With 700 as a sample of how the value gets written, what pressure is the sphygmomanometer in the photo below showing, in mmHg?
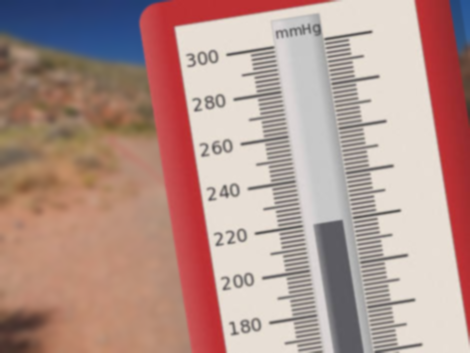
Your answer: 220
